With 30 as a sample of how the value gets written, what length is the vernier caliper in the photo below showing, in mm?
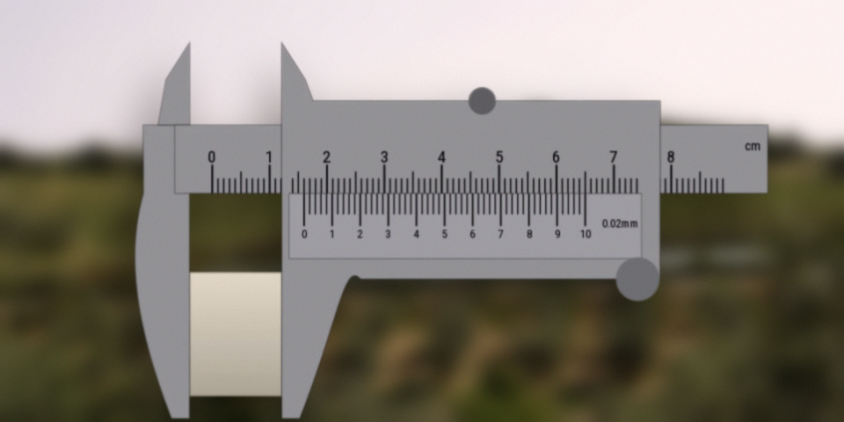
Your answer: 16.0
